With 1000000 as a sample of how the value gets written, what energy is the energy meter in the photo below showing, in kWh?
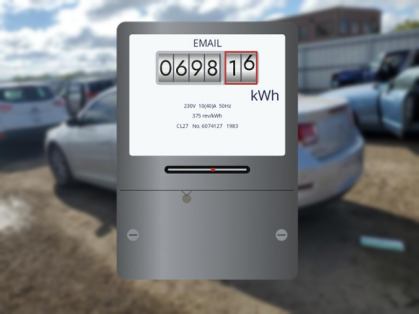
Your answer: 698.16
